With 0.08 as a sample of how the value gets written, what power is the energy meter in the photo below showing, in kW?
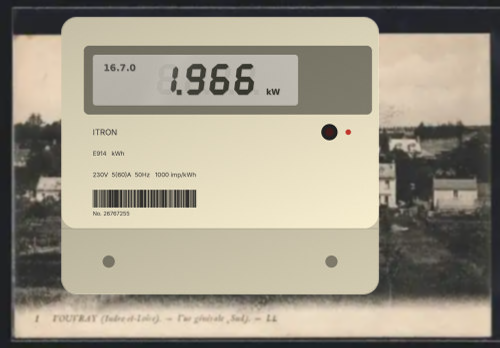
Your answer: 1.966
